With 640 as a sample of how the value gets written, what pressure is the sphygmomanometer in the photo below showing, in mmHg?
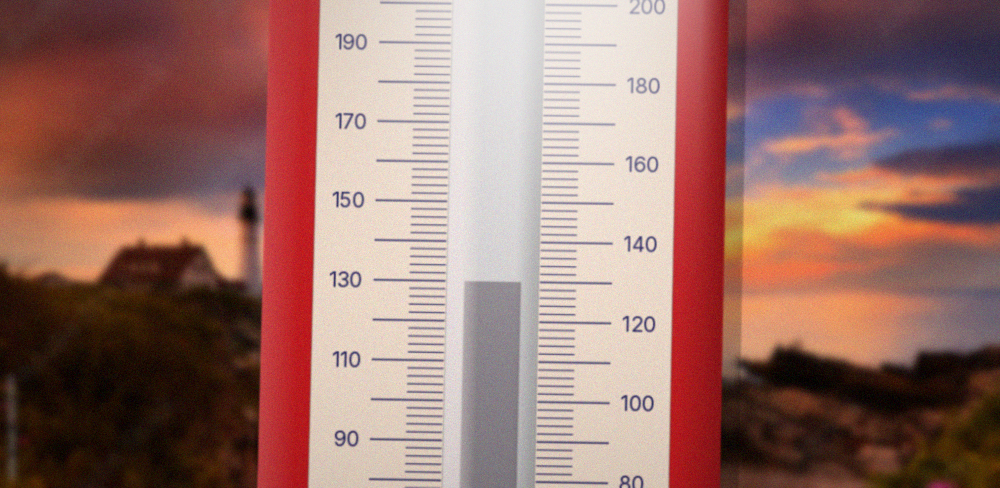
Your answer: 130
